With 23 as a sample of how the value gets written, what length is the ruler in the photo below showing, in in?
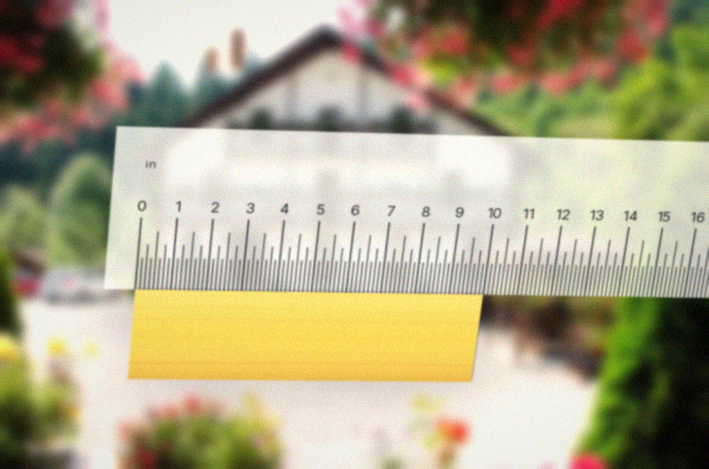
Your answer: 10
